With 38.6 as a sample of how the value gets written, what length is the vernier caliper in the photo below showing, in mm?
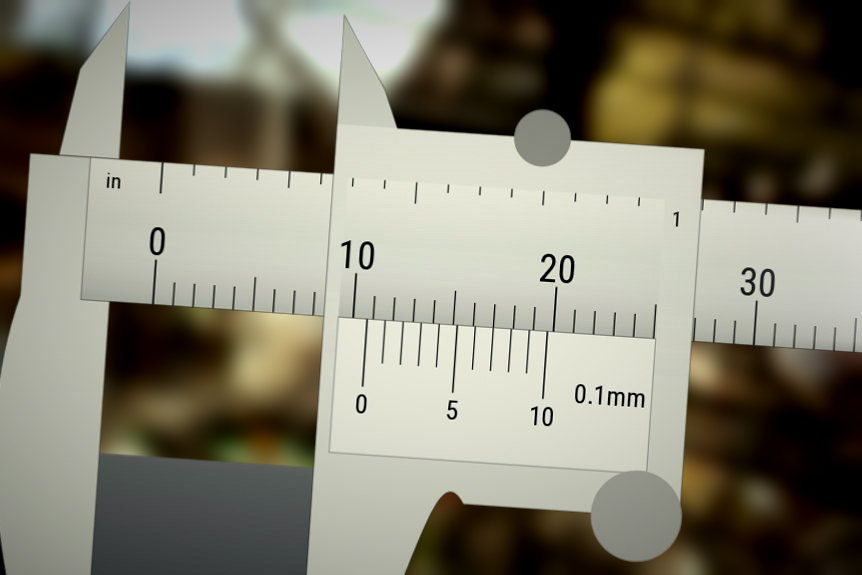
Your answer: 10.7
